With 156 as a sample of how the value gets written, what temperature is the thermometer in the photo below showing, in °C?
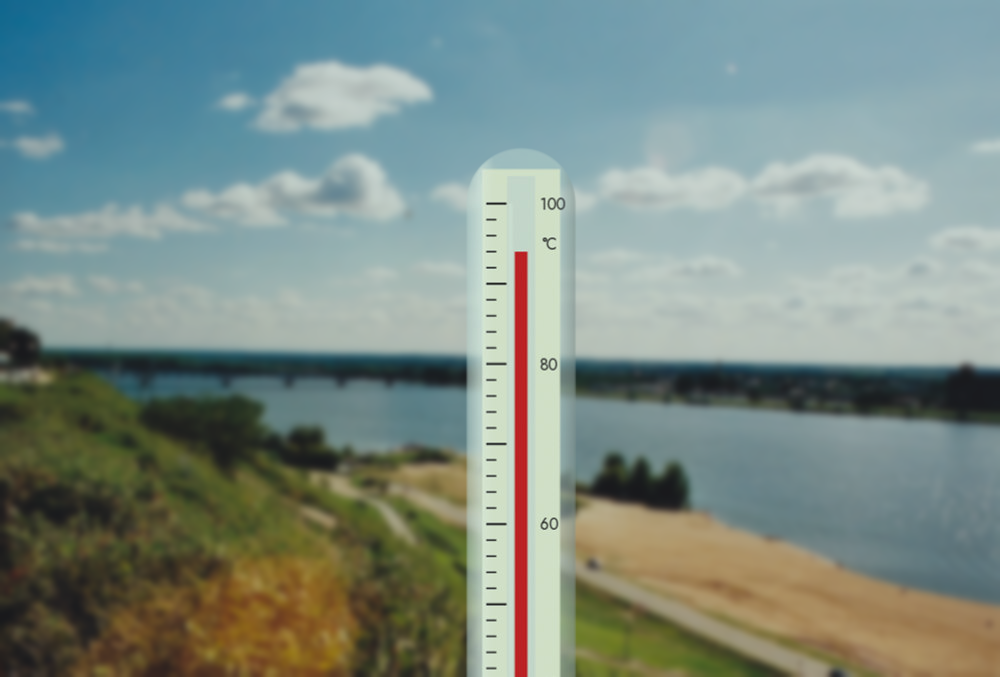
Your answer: 94
